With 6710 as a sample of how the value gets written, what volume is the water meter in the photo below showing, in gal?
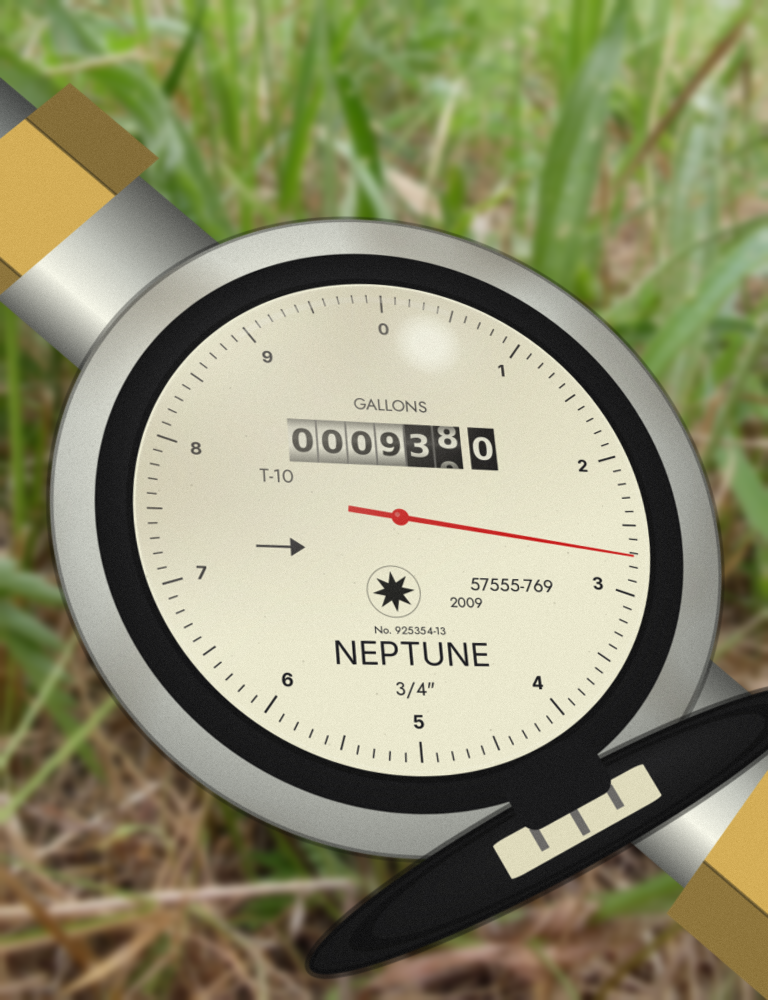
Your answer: 9382.7
